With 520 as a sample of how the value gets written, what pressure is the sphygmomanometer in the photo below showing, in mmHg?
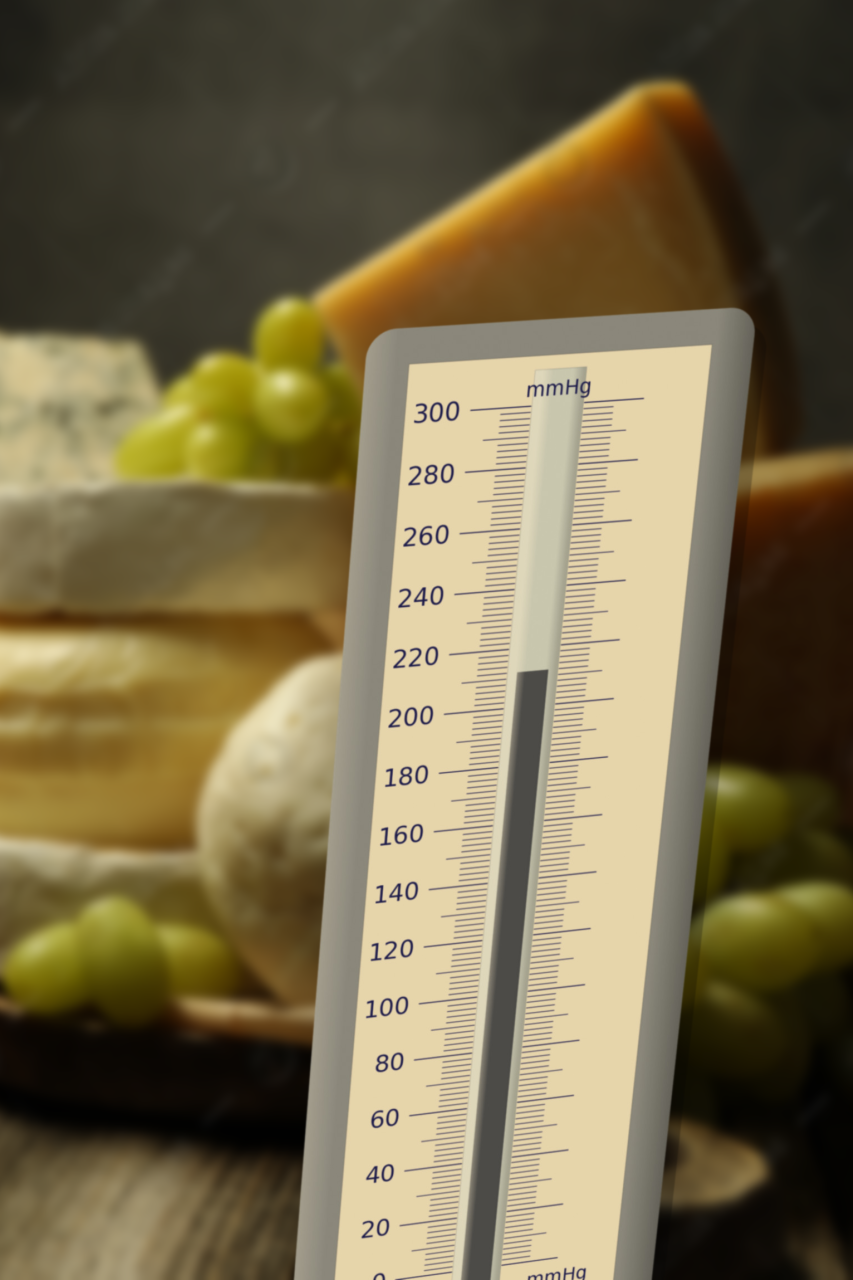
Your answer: 212
